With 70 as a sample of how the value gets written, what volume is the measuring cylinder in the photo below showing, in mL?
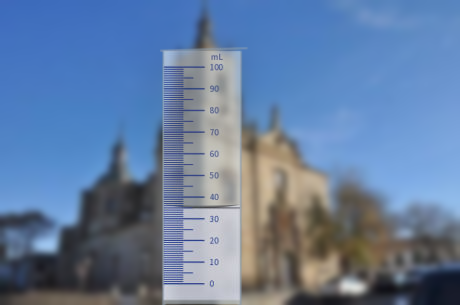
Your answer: 35
